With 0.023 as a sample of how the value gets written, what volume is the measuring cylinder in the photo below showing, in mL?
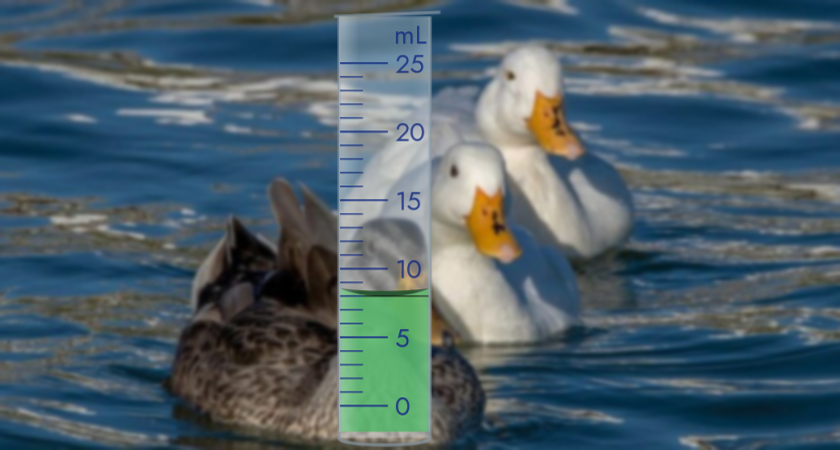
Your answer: 8
